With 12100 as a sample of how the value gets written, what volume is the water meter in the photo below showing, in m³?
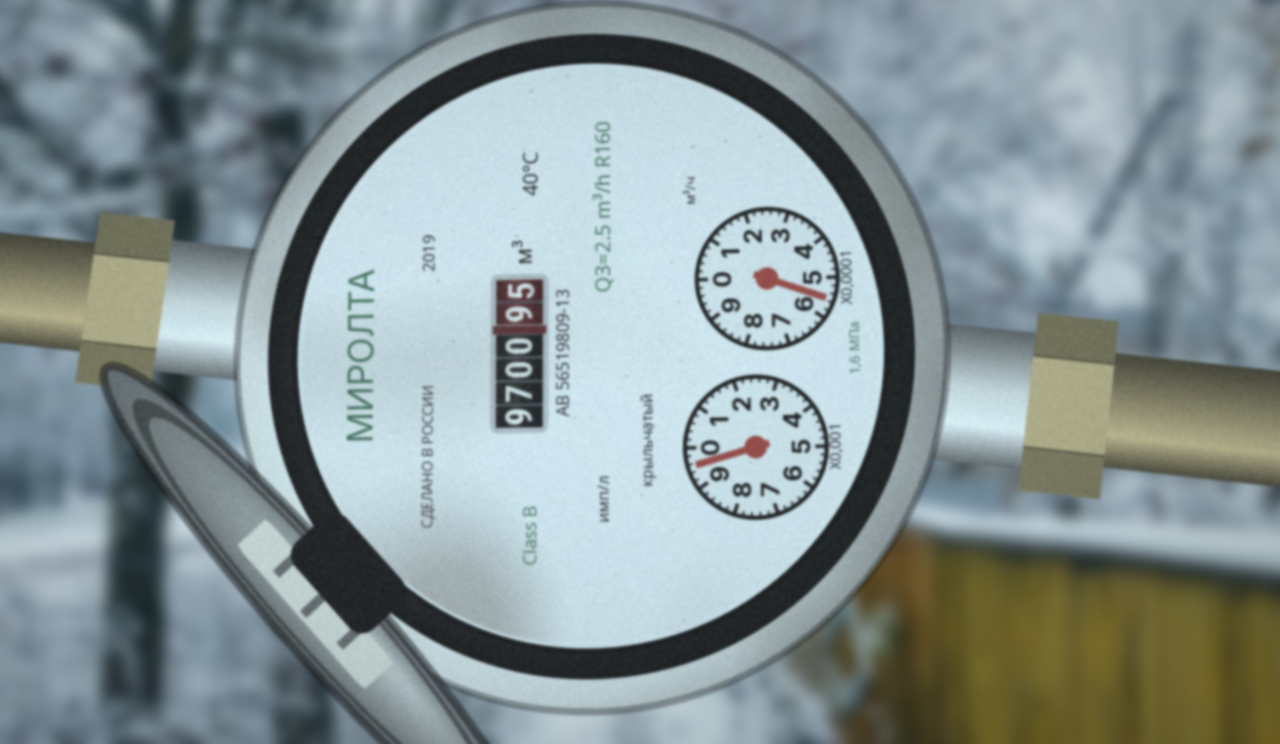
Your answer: 9700.9495
